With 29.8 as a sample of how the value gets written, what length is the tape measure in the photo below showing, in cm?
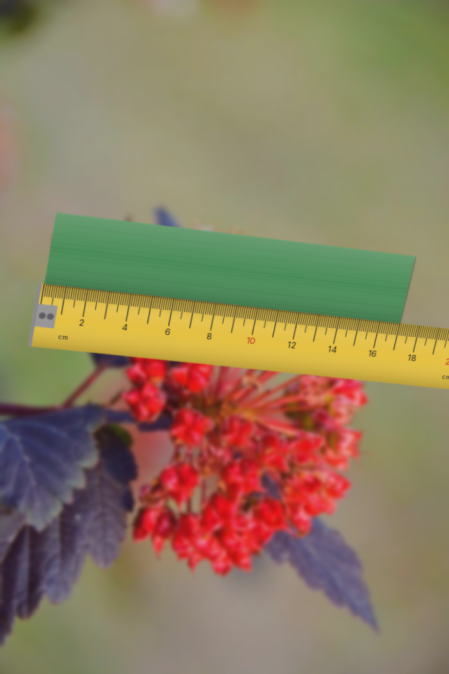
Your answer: 17
